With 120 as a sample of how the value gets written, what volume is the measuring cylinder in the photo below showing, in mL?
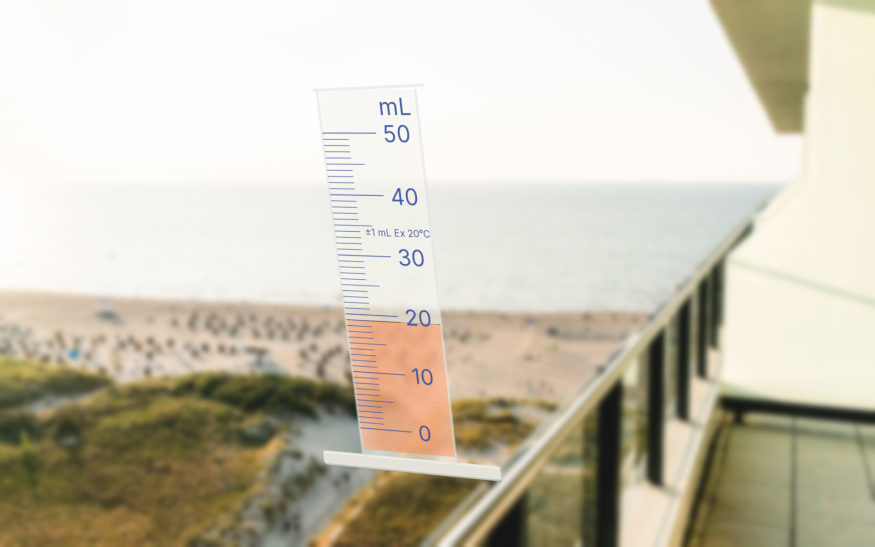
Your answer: 19
